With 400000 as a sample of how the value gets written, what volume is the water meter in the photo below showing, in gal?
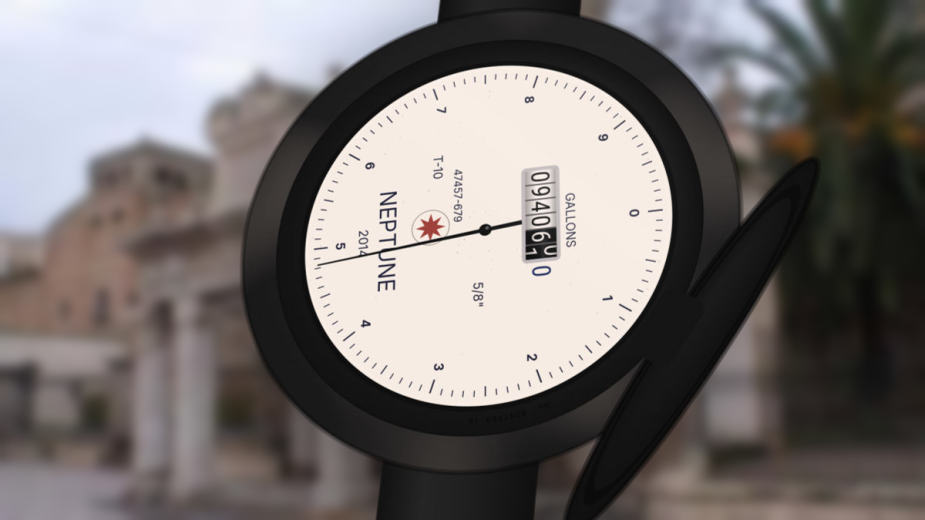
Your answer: 940604.8
